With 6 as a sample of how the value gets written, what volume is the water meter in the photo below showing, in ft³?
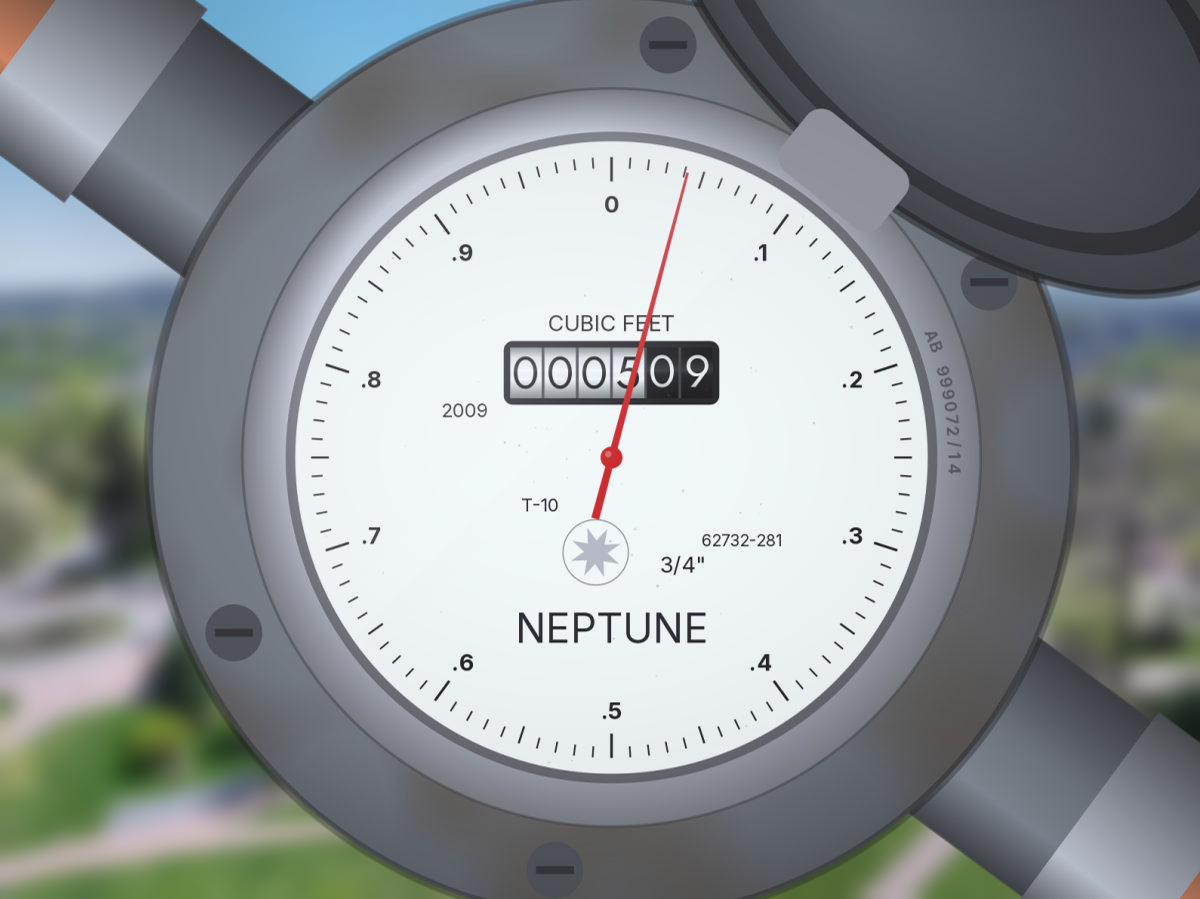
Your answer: 509.04
